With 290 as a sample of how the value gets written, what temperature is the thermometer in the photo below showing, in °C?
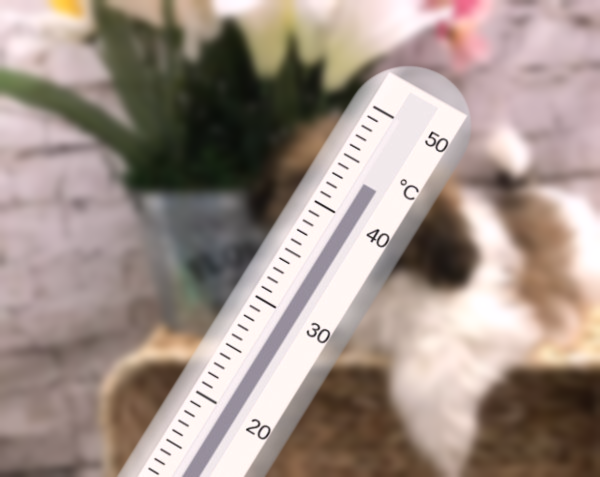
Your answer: 43.5
